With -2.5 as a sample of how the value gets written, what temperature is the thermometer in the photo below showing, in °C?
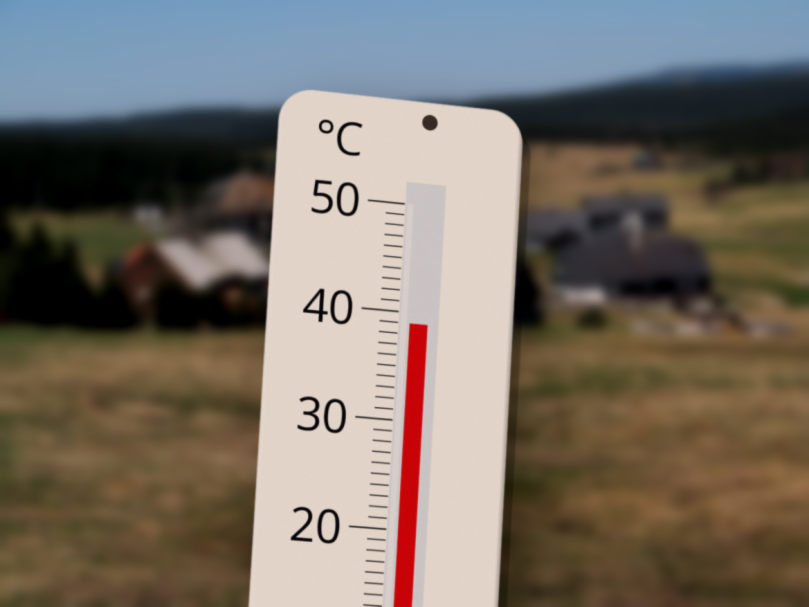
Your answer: 39
